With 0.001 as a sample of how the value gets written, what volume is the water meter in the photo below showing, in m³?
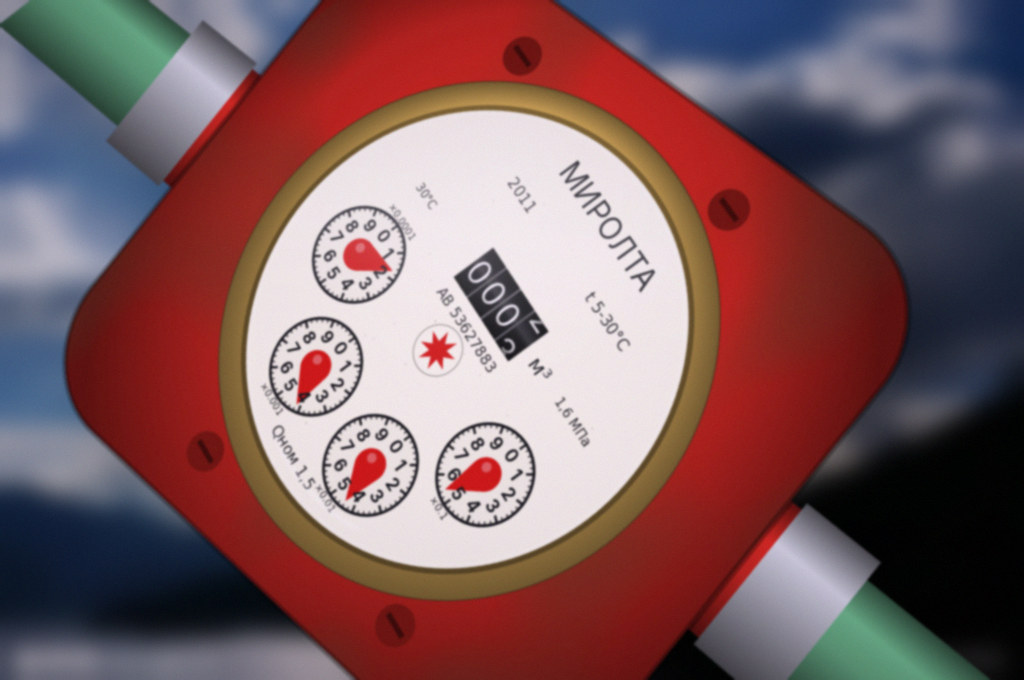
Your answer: 2.5441
